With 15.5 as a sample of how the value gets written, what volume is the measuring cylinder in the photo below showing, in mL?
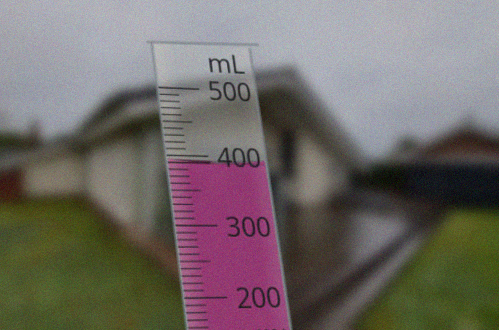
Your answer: 390
